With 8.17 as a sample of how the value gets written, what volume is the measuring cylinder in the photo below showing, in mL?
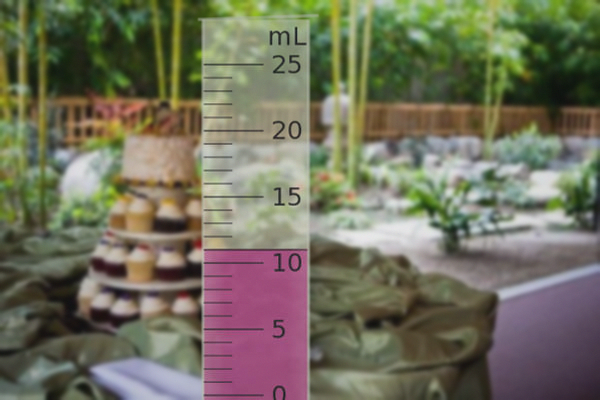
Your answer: 11
